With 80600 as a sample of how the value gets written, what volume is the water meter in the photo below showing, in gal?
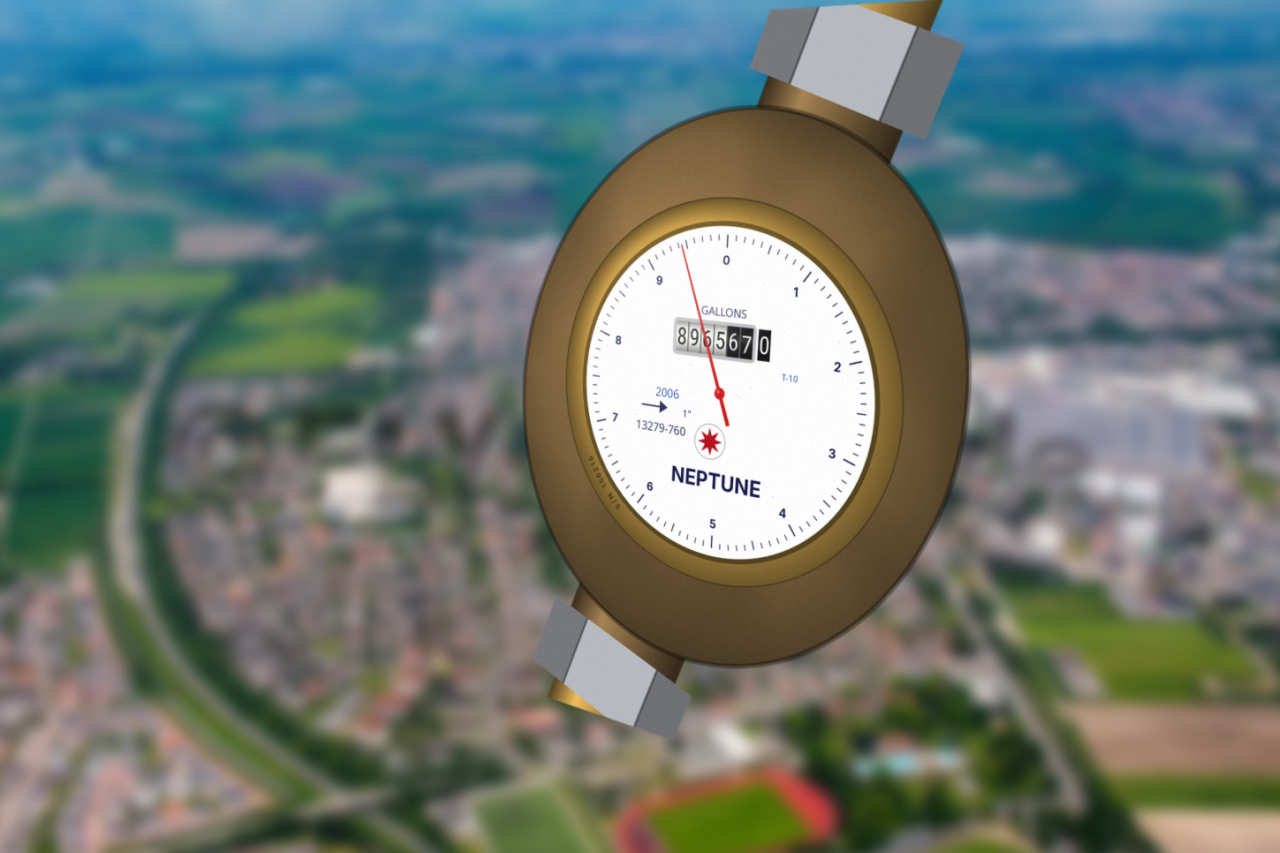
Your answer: 8965669.4
